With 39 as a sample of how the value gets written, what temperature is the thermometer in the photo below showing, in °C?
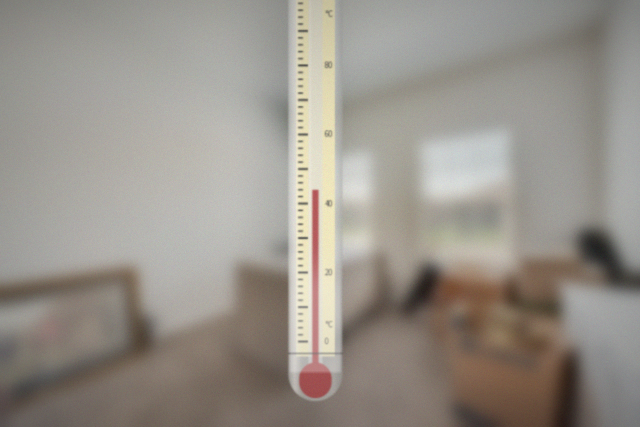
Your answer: 44
